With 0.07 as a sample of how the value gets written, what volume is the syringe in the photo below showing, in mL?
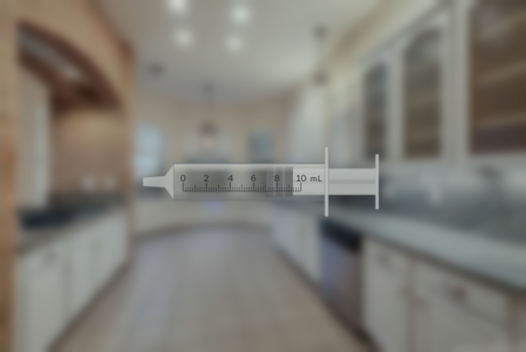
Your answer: 7
